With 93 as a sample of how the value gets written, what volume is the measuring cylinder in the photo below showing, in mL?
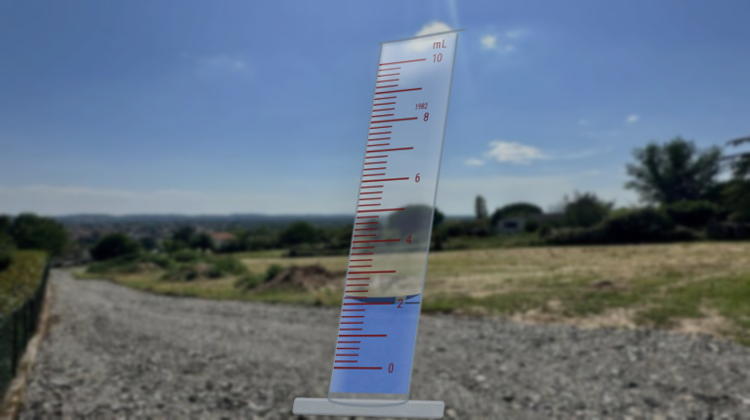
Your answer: 2
